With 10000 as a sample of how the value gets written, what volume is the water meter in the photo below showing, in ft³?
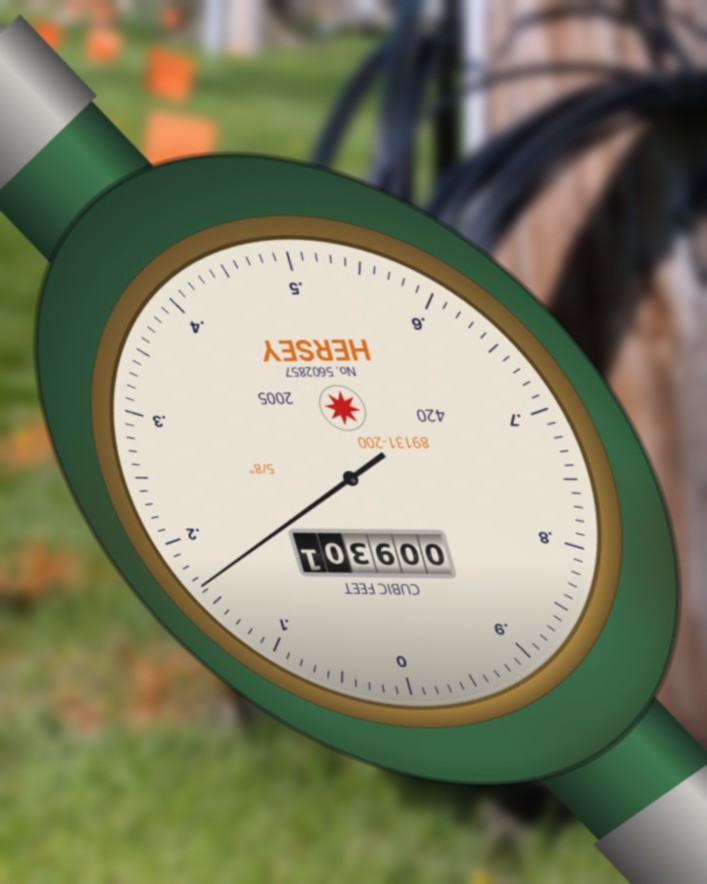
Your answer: 9301.16
